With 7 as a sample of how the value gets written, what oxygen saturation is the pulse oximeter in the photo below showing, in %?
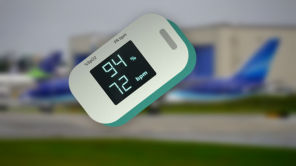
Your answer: 94
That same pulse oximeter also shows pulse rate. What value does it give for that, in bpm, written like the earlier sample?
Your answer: 72
